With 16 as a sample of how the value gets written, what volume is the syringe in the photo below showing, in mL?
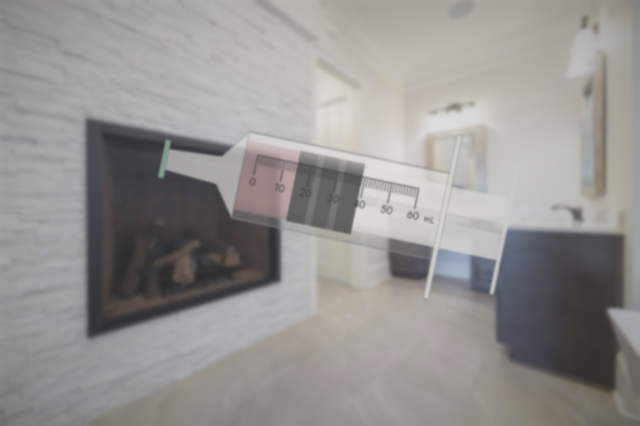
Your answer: 15
